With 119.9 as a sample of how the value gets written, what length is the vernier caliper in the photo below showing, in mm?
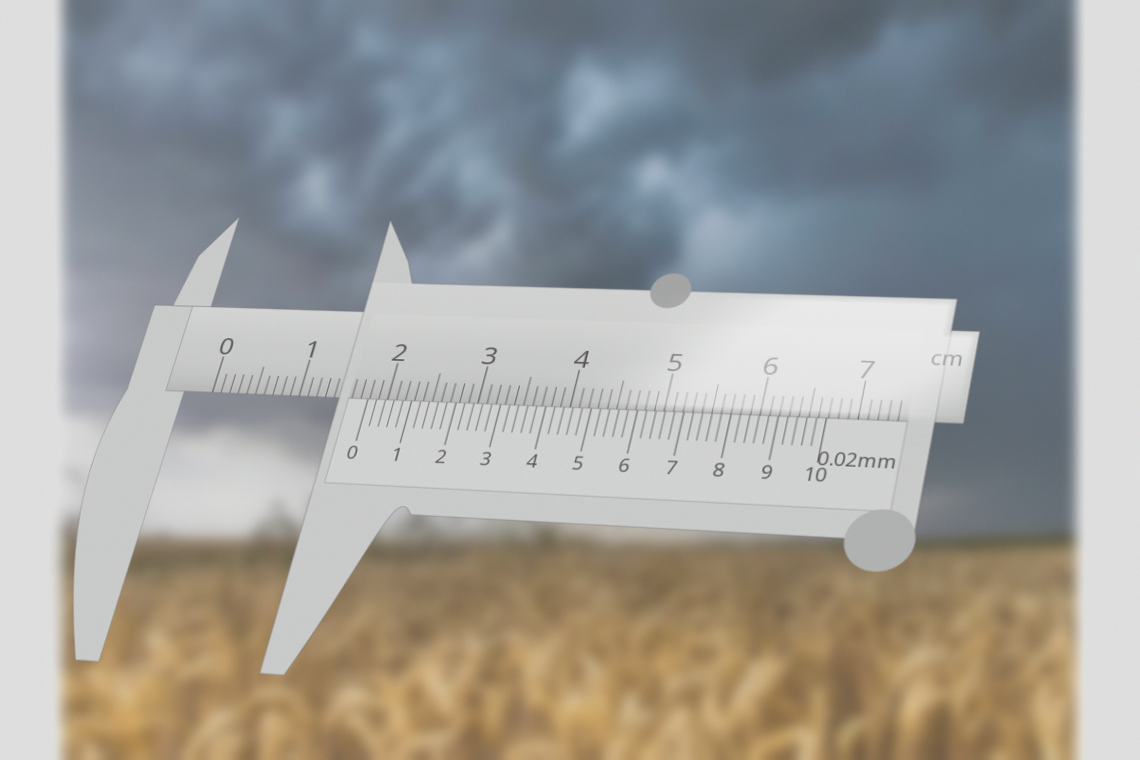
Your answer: 17.8
